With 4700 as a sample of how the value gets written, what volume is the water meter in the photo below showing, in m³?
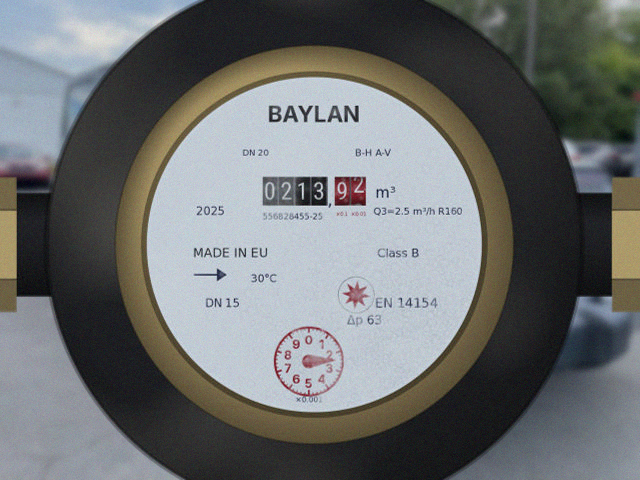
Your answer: 213.922
